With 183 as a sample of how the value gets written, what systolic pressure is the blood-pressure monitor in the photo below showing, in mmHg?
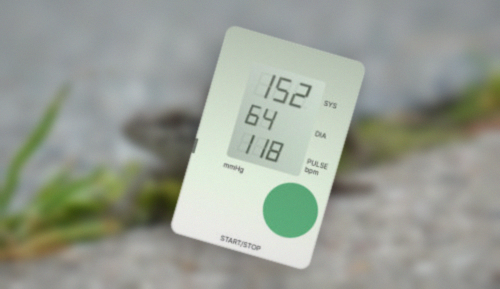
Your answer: 152
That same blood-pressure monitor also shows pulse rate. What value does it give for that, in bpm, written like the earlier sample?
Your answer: 118
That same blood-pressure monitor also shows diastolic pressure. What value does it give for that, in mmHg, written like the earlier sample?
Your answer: 64
